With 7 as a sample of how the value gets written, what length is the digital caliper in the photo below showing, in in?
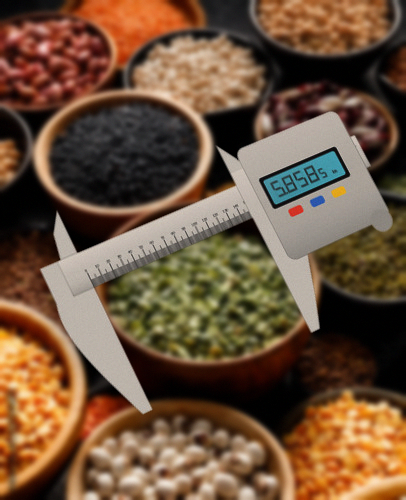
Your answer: 5.8585
